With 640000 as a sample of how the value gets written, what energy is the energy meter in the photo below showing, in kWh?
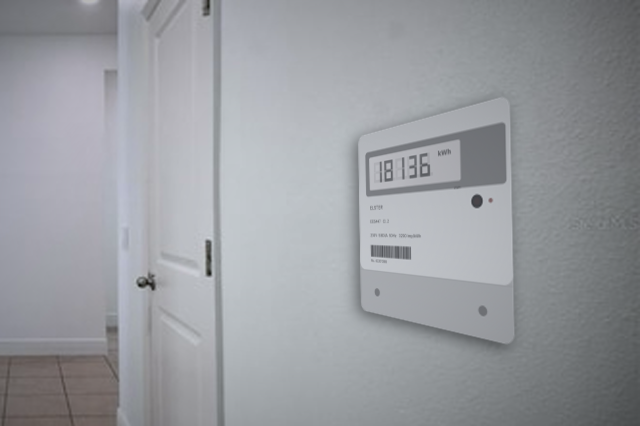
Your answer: 18136
